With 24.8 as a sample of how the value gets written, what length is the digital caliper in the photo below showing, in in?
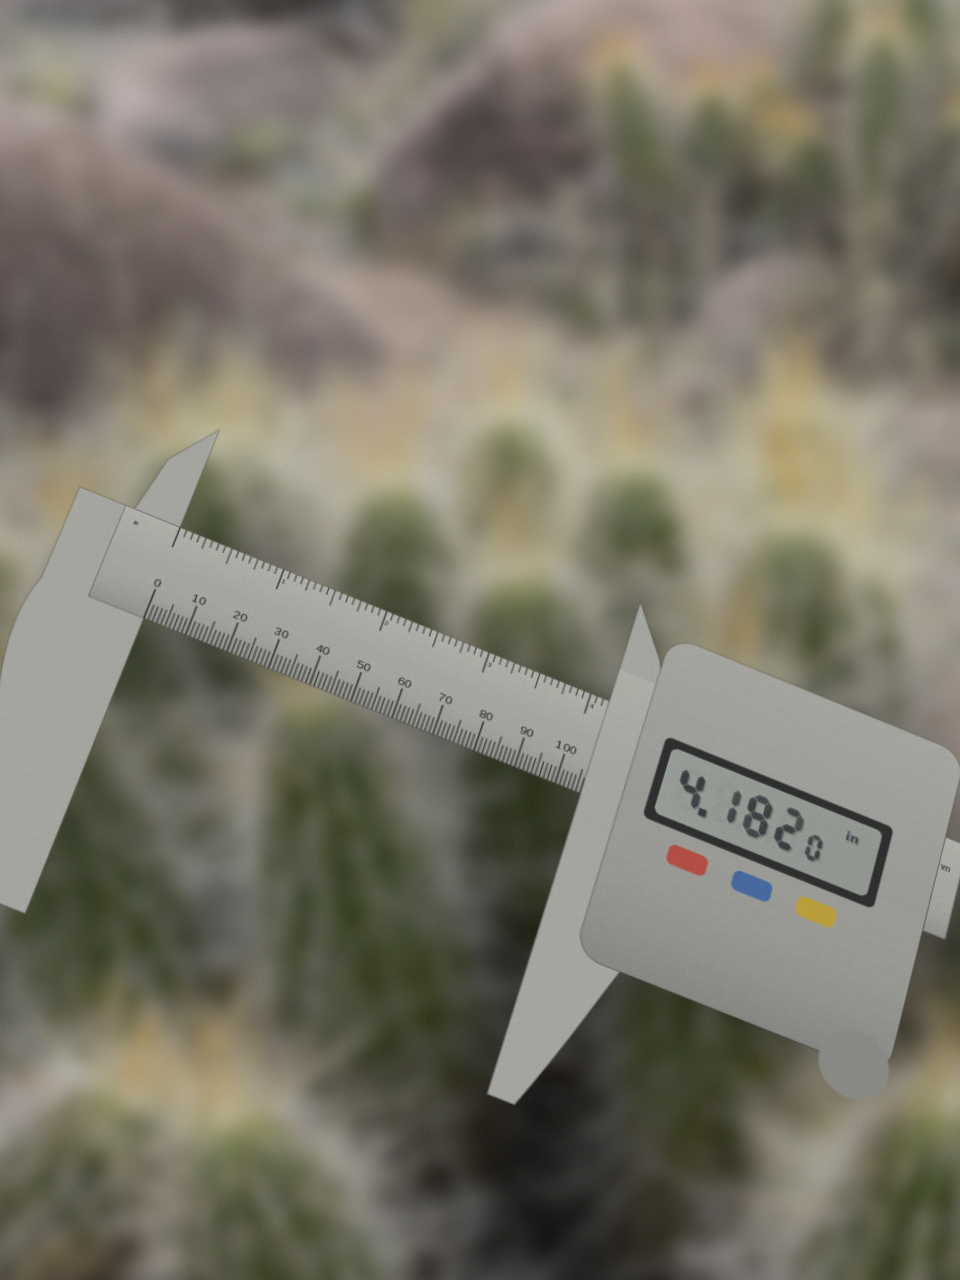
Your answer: 4.1820
